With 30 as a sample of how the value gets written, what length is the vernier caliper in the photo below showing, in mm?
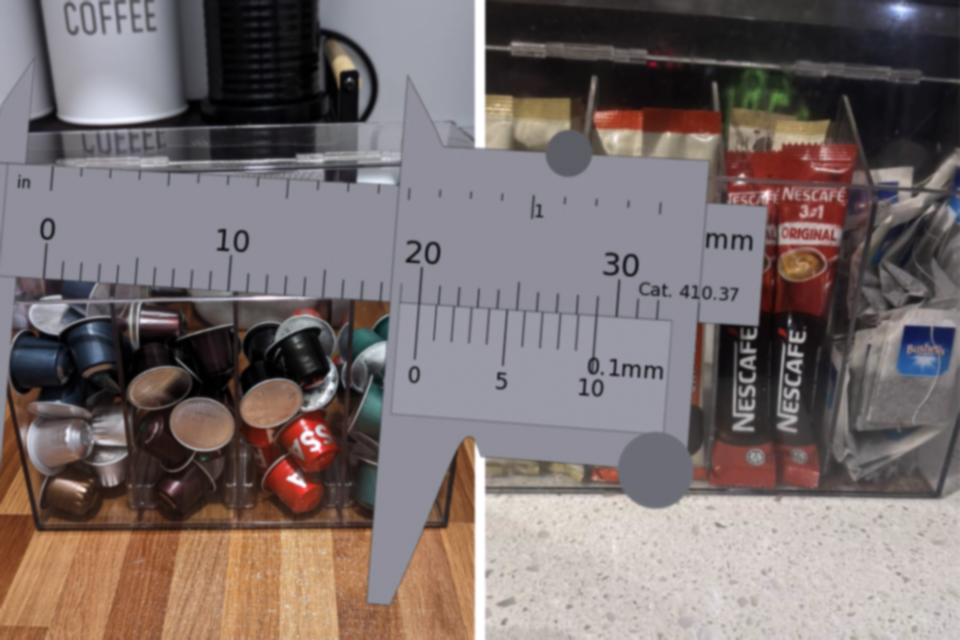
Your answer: 20.0
